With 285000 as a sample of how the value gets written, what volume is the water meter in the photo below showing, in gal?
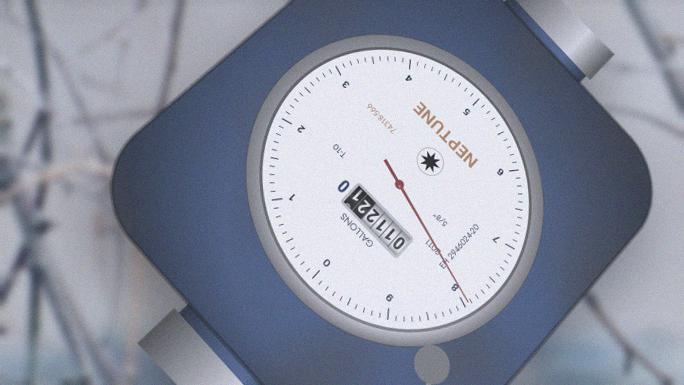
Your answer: 112207.9
